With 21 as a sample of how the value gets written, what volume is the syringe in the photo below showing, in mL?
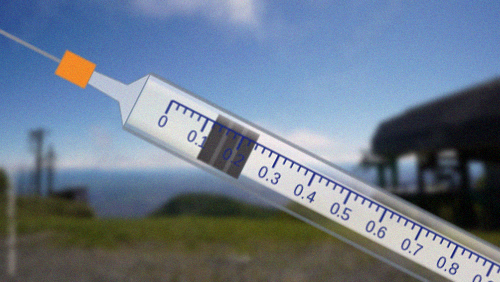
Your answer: 0.12
